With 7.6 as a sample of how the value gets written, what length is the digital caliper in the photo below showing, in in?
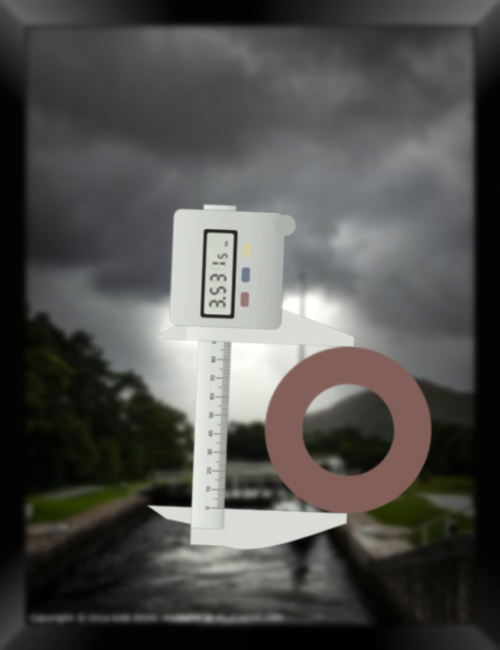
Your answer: 3.5315
